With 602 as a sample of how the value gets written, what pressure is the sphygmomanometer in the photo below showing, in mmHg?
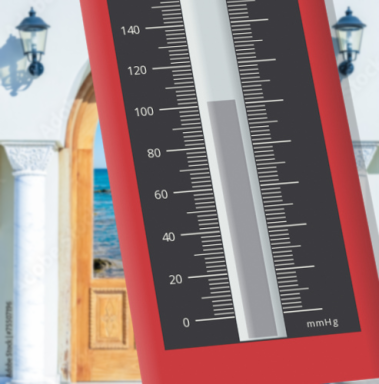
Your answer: 102
